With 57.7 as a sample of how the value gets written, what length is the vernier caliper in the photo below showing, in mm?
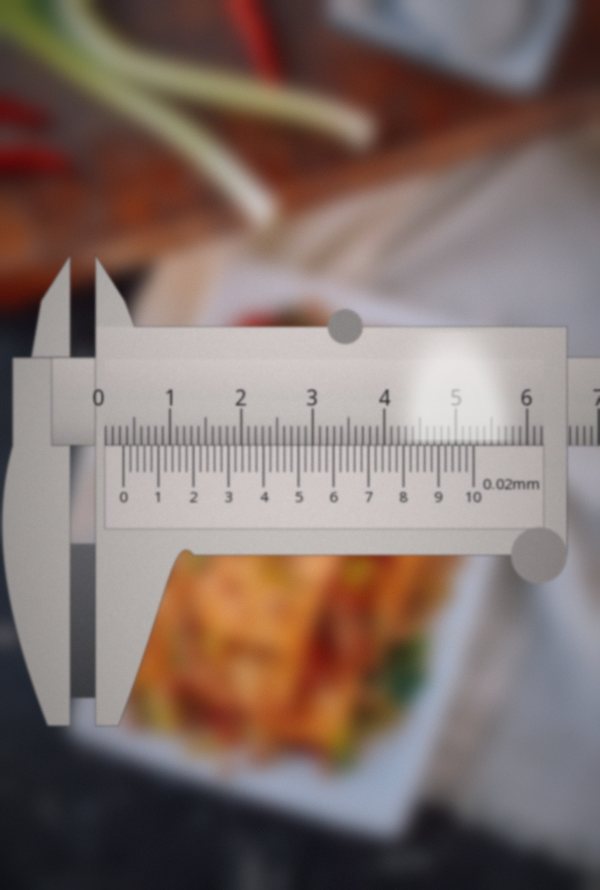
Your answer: 3.5
